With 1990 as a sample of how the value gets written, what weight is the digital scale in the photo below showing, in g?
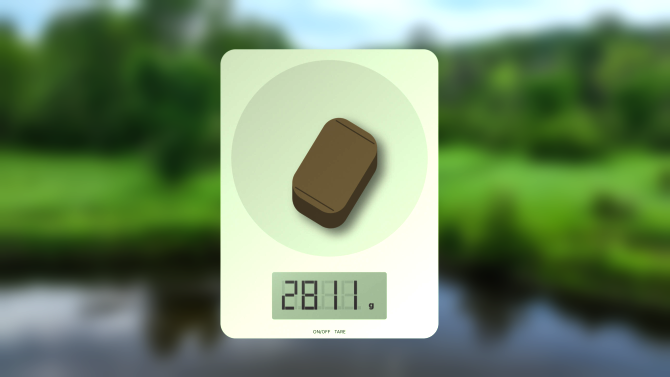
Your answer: 2811
